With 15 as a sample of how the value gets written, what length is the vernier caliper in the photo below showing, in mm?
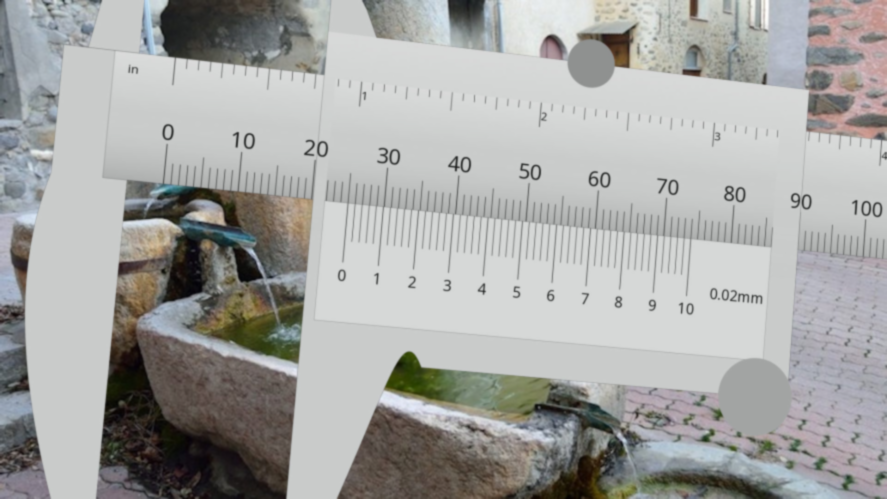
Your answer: 25.0
